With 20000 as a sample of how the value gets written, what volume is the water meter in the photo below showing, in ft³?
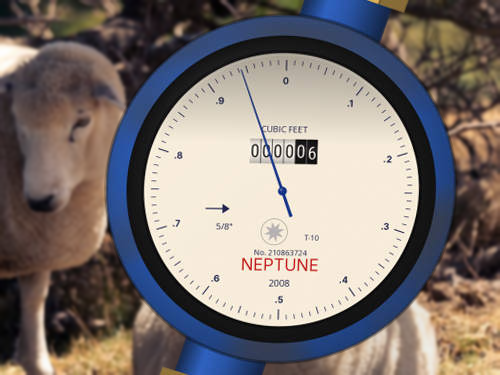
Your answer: 5.94
